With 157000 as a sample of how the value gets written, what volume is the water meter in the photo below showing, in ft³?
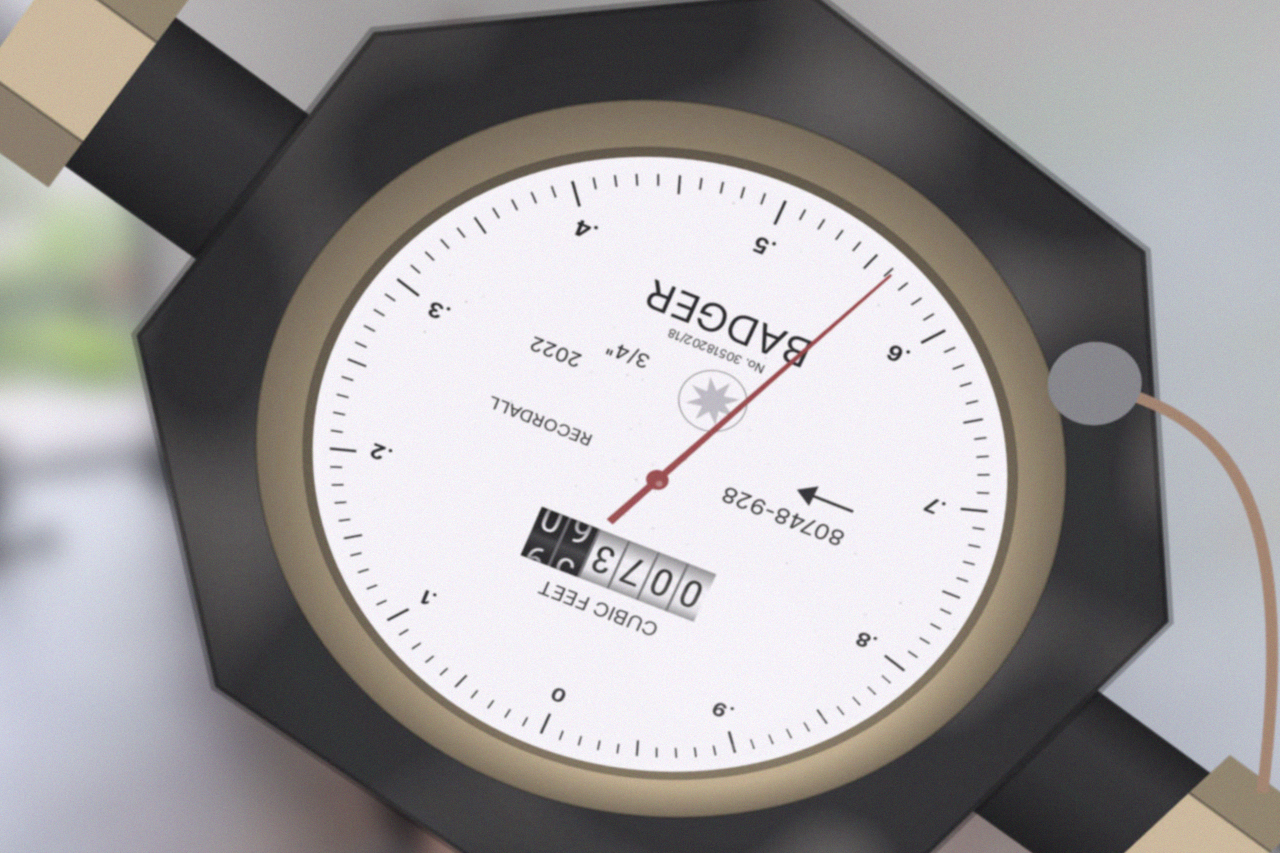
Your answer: 7359.56
